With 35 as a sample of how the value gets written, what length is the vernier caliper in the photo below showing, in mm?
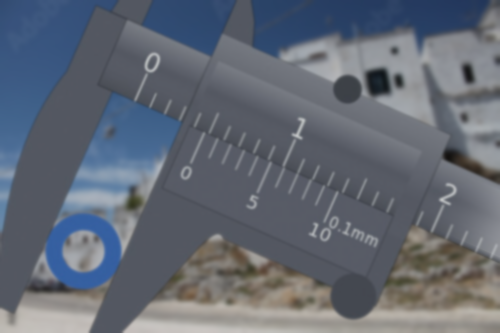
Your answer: 4.7
